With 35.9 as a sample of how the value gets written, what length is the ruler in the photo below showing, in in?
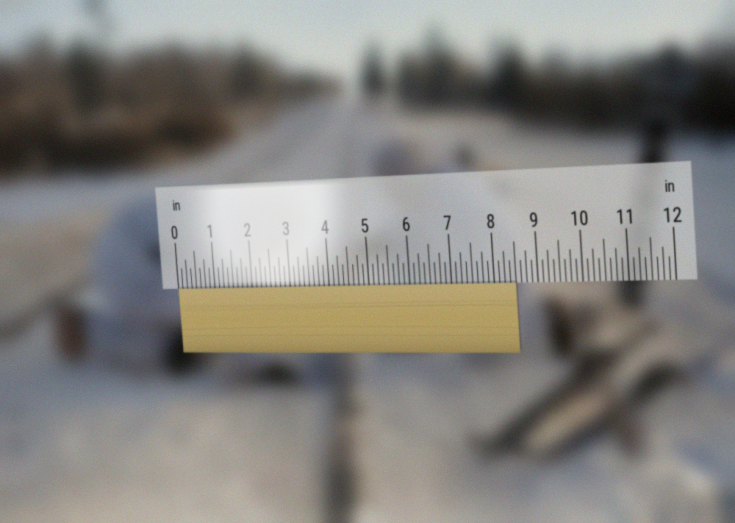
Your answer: 8.5
